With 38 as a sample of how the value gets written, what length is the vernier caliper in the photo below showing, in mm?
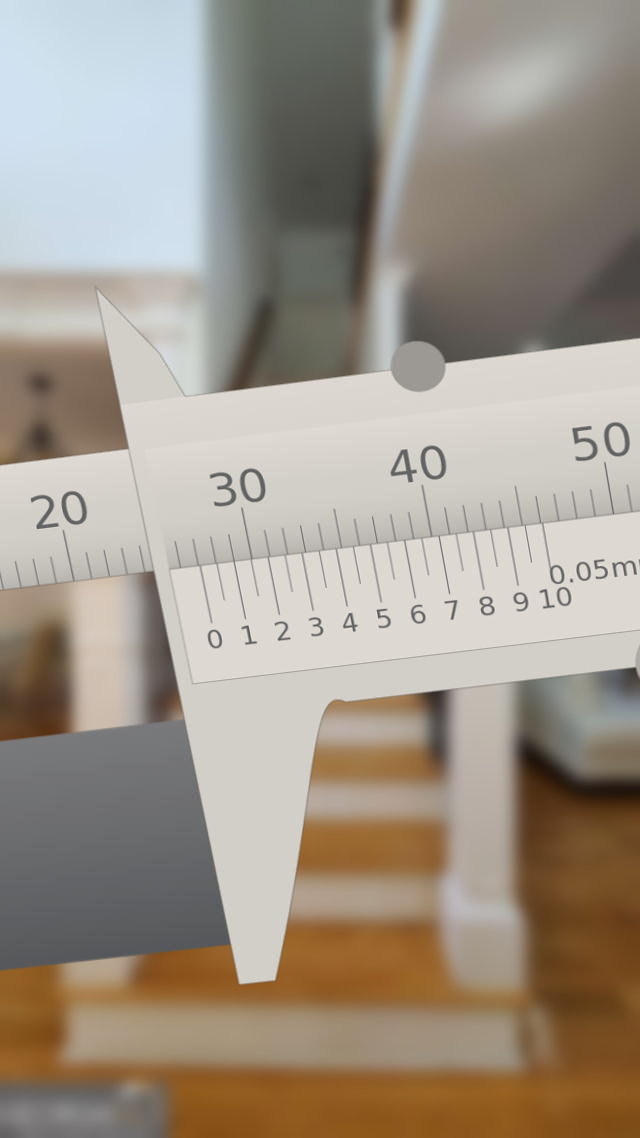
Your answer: 27.1
